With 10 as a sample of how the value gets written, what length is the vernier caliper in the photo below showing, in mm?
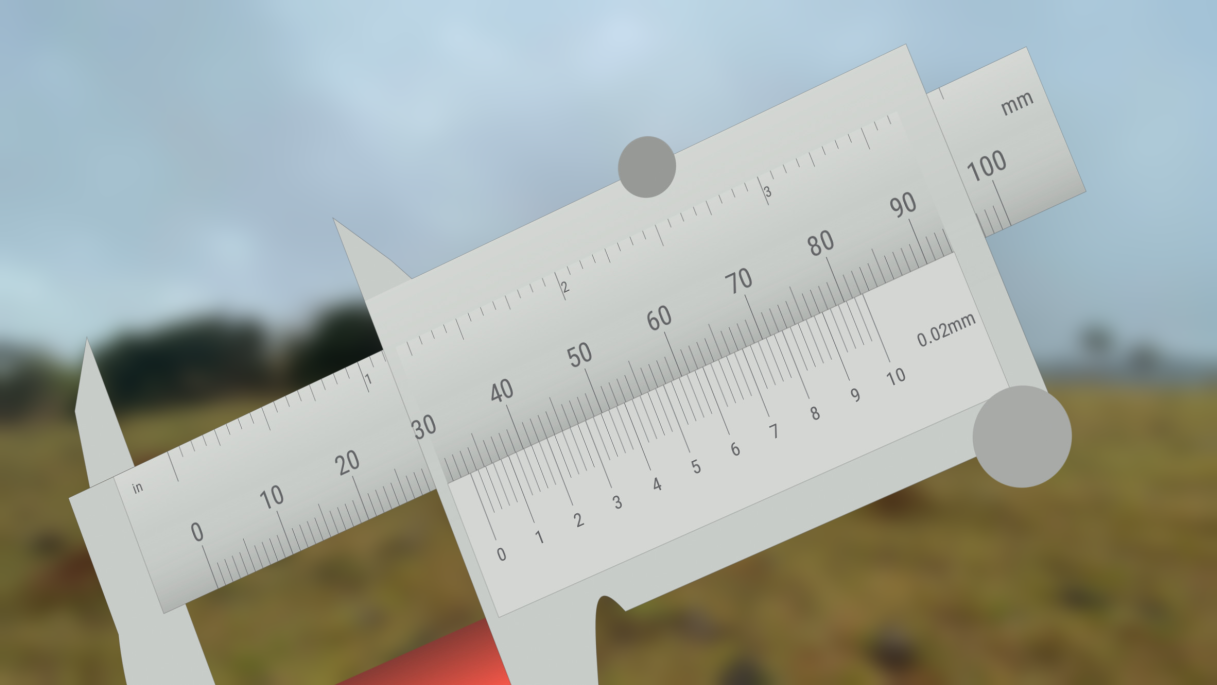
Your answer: 33.2
